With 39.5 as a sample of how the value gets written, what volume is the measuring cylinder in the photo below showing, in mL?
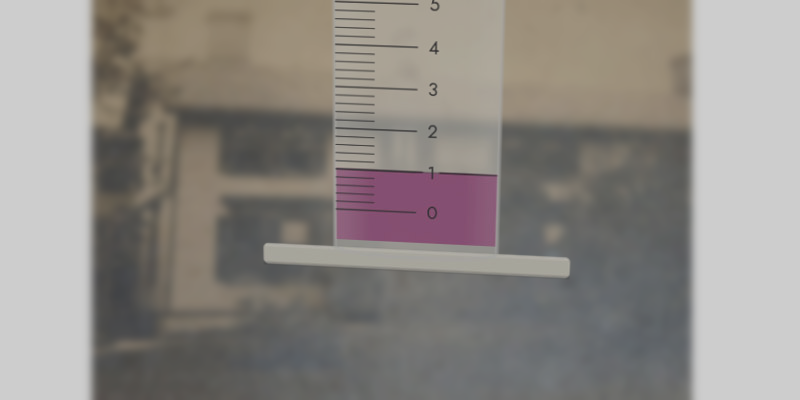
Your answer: 1
